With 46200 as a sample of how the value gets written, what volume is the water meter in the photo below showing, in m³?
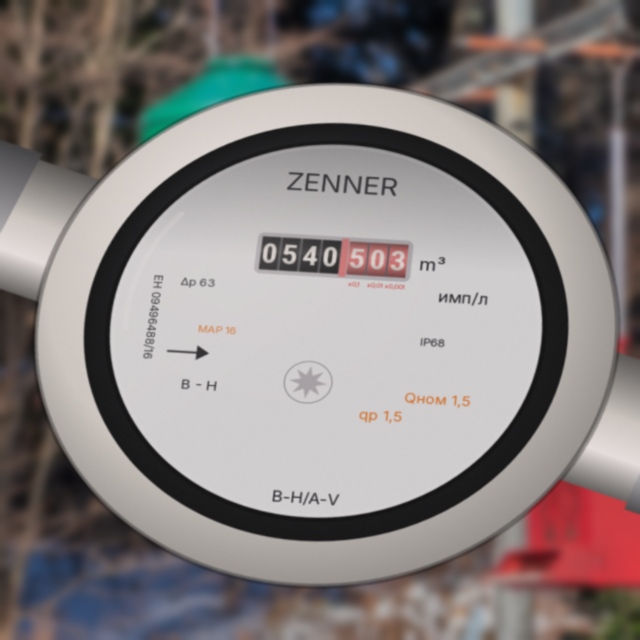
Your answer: 540.503
